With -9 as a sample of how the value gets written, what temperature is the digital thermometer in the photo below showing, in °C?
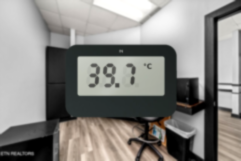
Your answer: 39.7
